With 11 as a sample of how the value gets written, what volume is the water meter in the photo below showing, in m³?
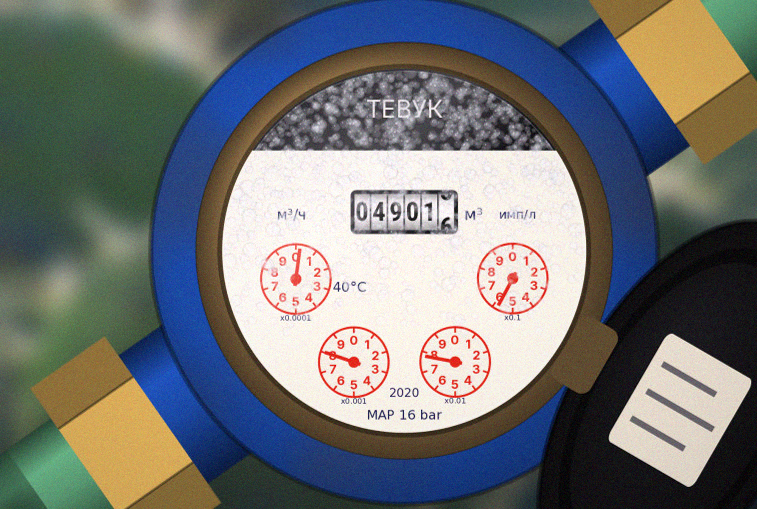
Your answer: 49015.5780
